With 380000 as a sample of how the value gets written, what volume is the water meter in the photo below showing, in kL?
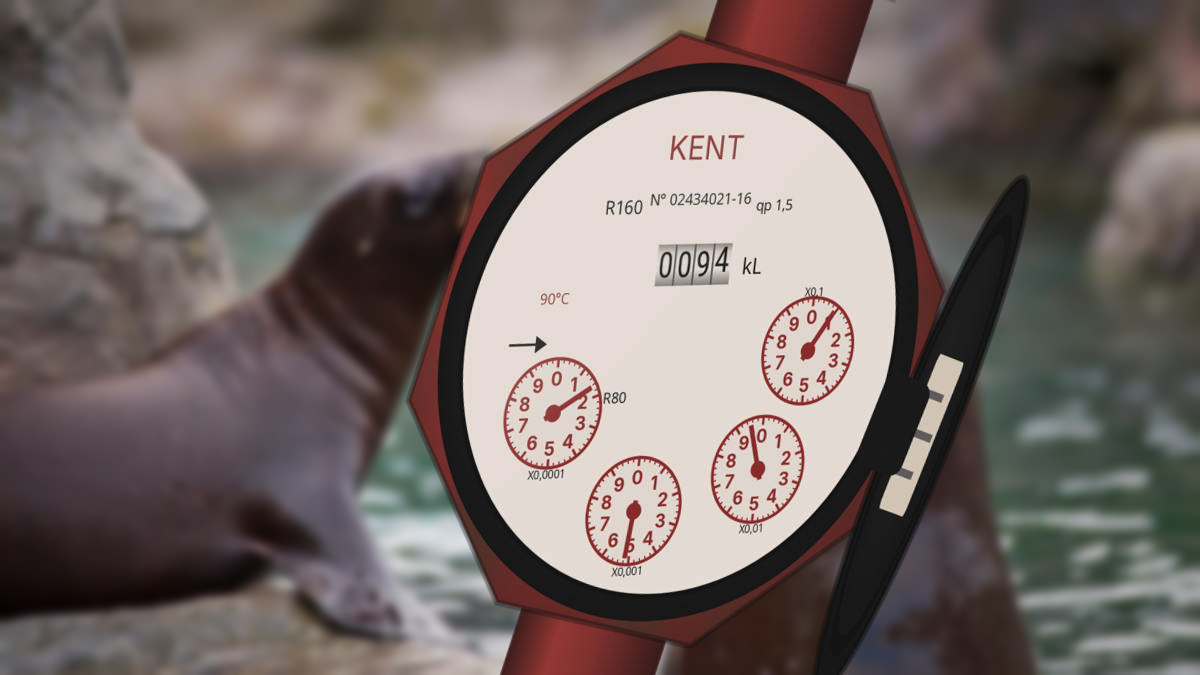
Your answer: 94.0951
